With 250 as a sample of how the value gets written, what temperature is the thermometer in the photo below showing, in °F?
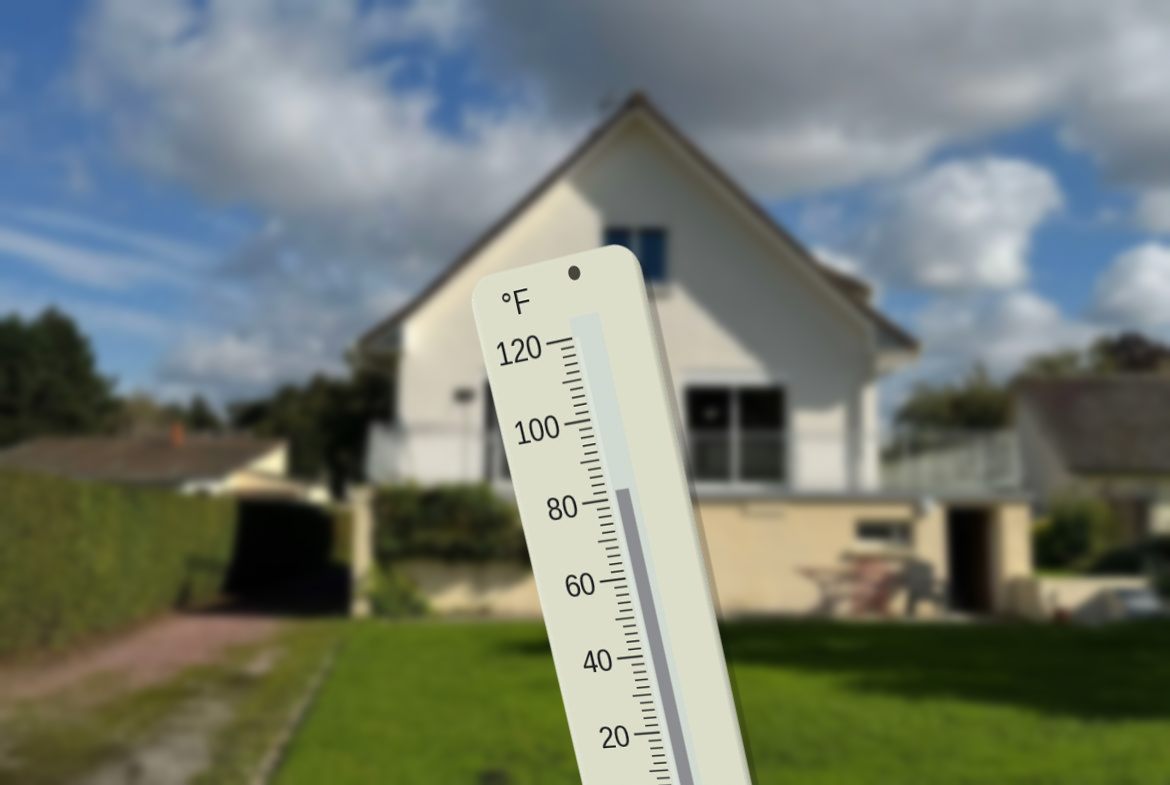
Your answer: 82
